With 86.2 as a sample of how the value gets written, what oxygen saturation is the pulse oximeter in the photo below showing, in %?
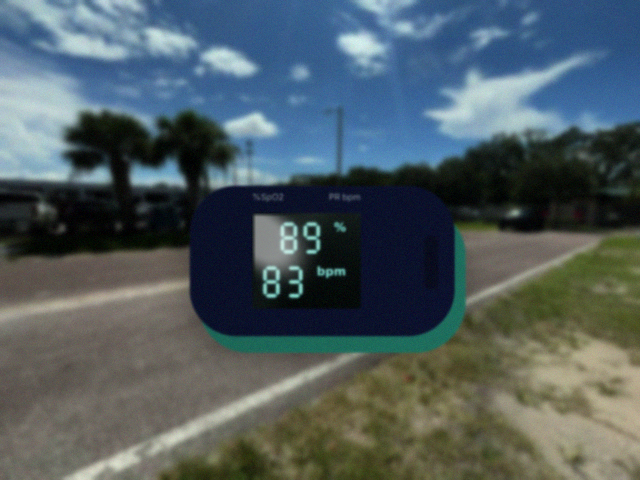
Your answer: 89
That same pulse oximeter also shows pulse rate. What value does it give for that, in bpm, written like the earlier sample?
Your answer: 83
